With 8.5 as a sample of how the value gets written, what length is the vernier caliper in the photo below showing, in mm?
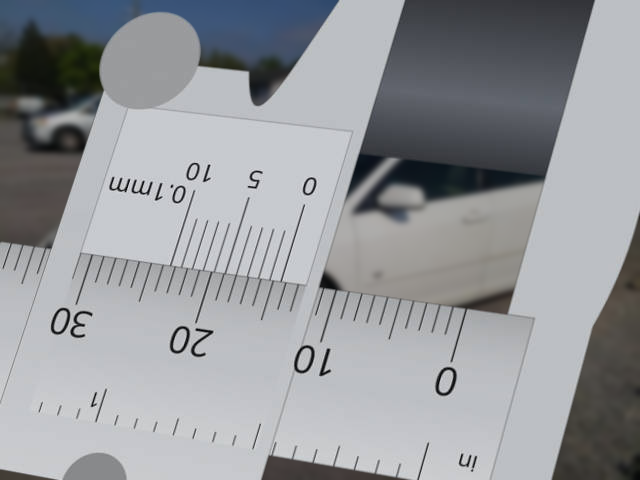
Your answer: 14.4
